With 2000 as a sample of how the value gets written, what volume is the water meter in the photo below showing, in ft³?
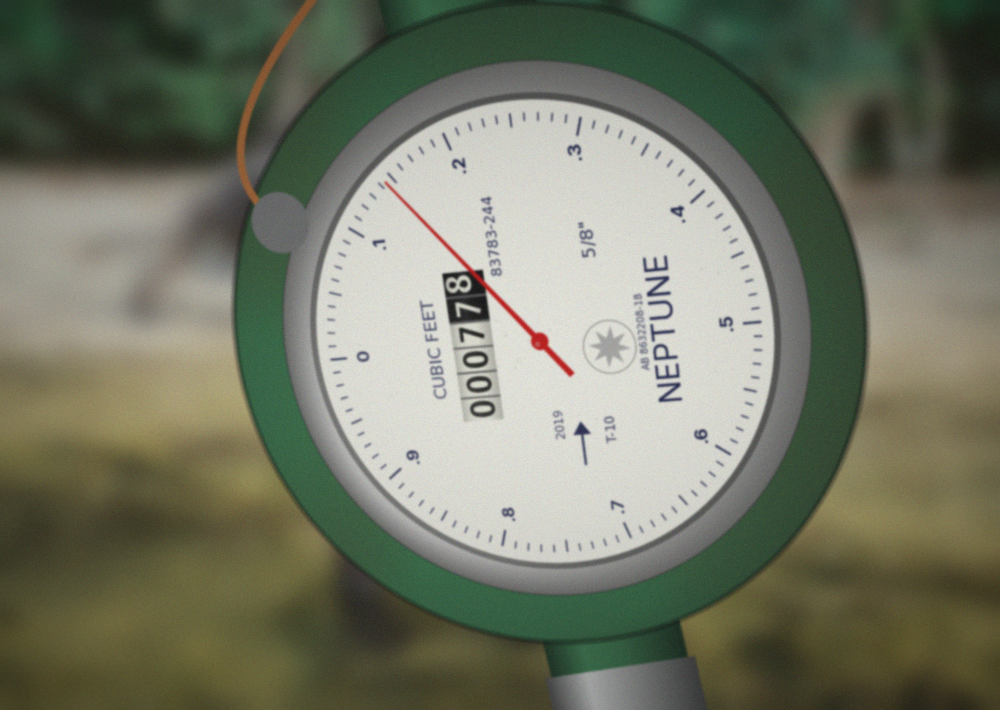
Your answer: 778.14
